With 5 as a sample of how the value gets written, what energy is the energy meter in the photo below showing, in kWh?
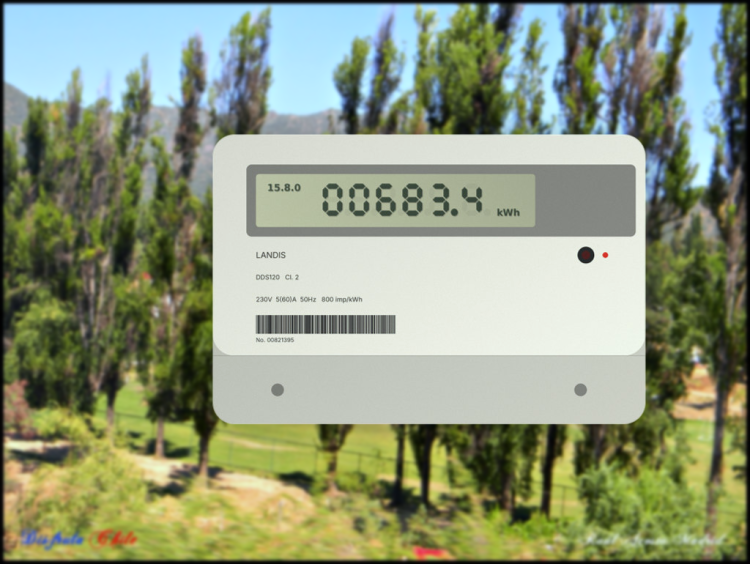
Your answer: 683.4
